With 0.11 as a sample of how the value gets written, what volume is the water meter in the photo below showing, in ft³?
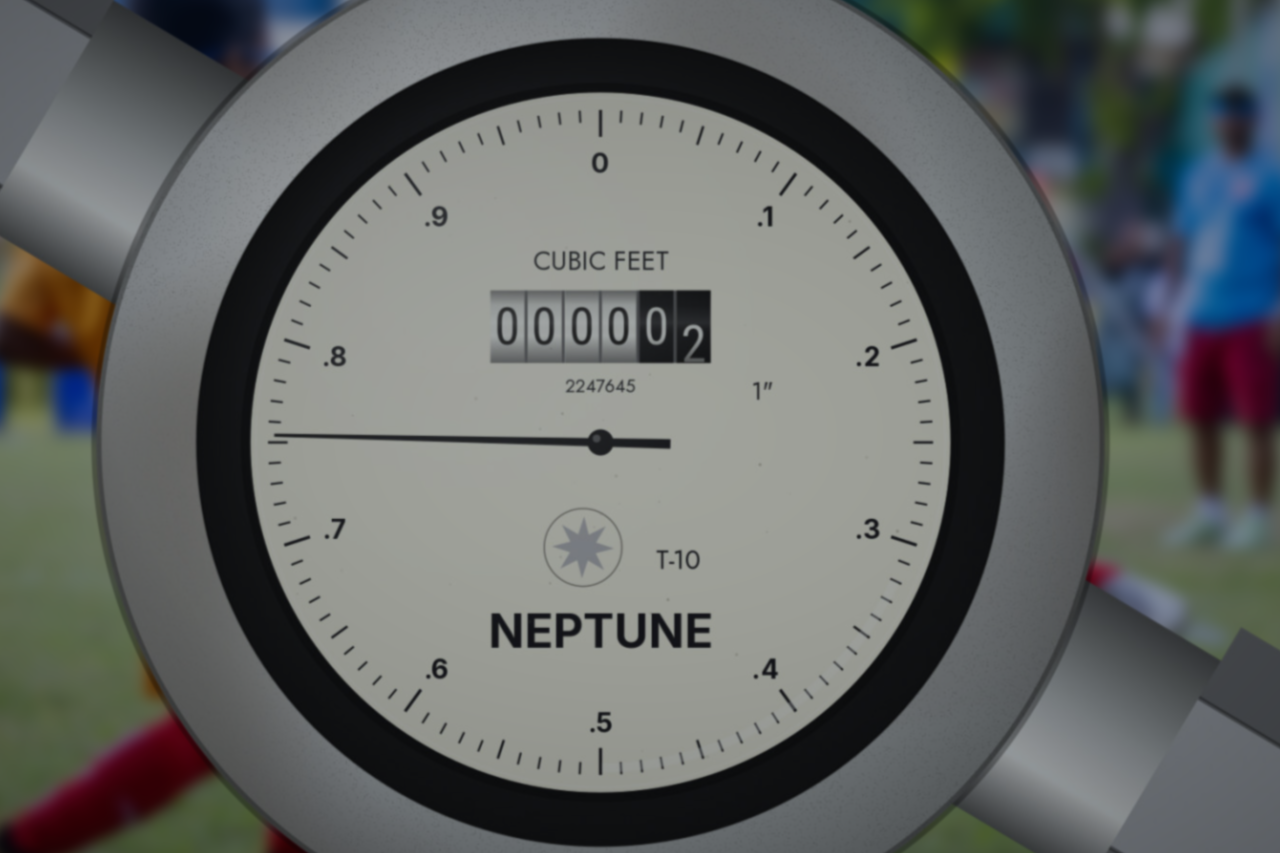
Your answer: 1.75
